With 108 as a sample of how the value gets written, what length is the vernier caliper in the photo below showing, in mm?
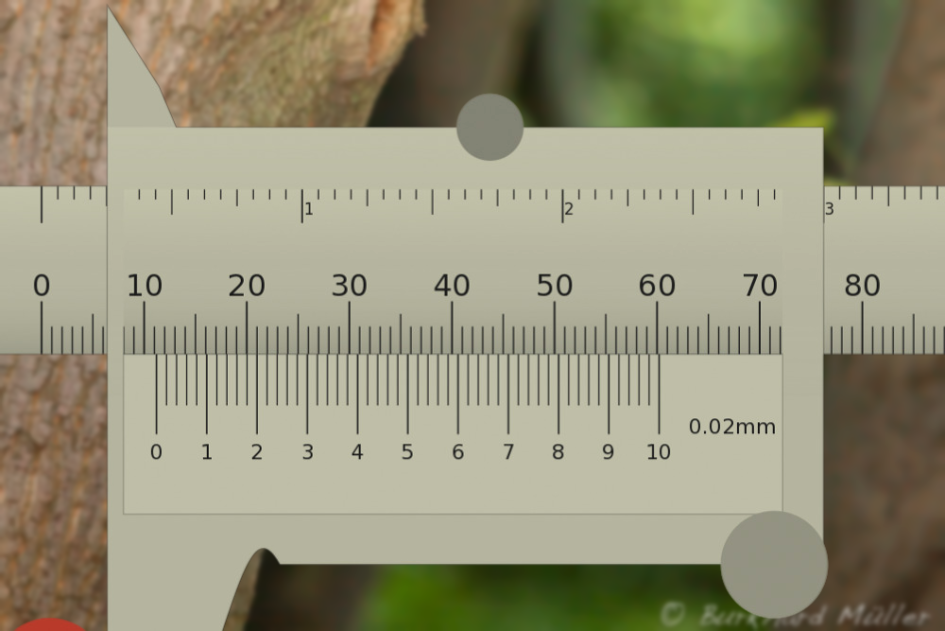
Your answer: 11.2
